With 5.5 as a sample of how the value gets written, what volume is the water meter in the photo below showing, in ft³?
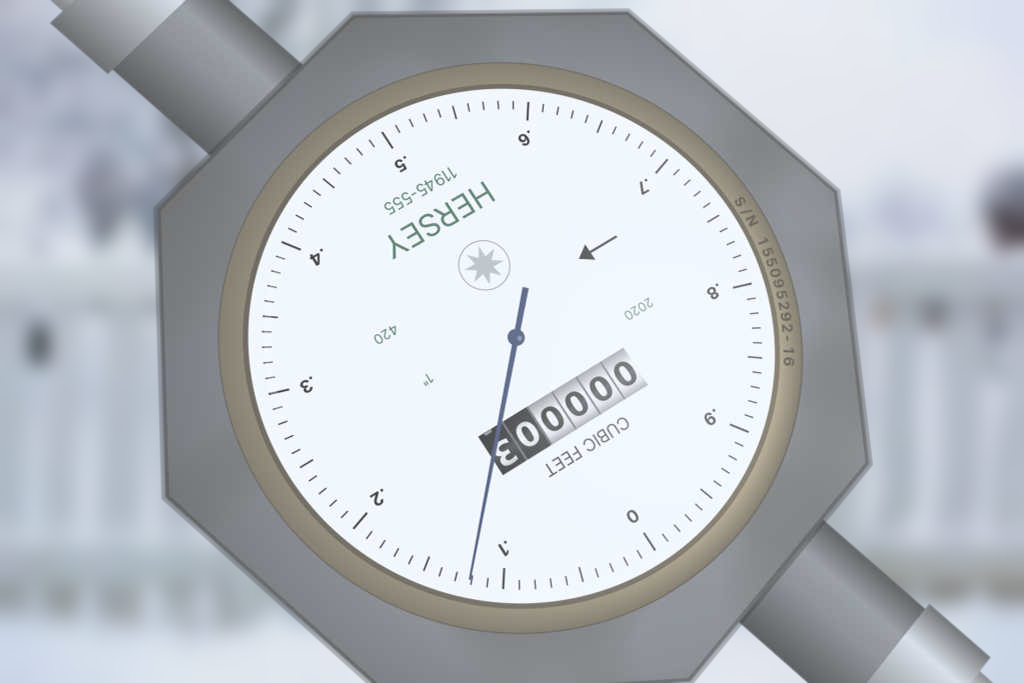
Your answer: 3.12
